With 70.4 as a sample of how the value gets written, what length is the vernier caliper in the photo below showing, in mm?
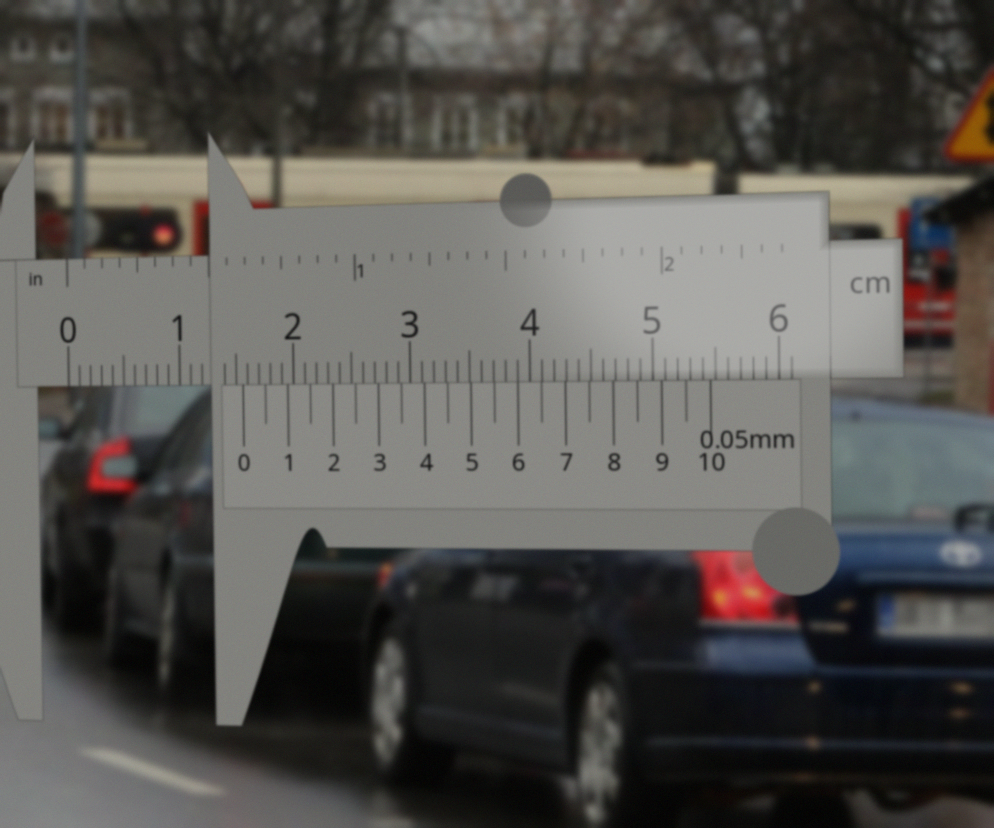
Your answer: 15.6
